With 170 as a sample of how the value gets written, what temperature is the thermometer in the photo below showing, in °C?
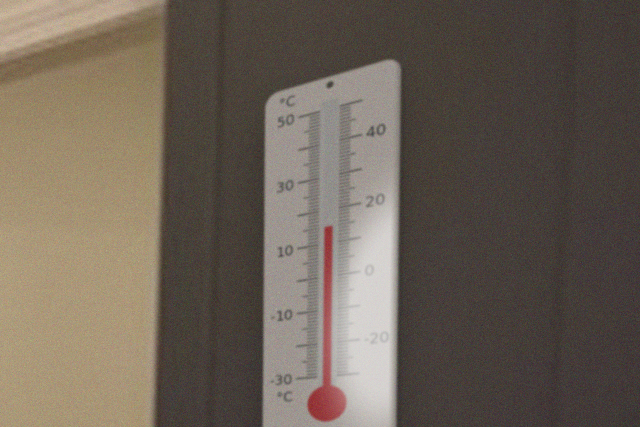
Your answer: 15
